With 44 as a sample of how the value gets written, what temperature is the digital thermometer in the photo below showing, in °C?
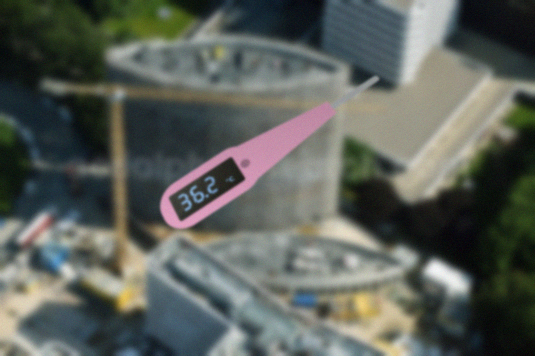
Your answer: 36.2
